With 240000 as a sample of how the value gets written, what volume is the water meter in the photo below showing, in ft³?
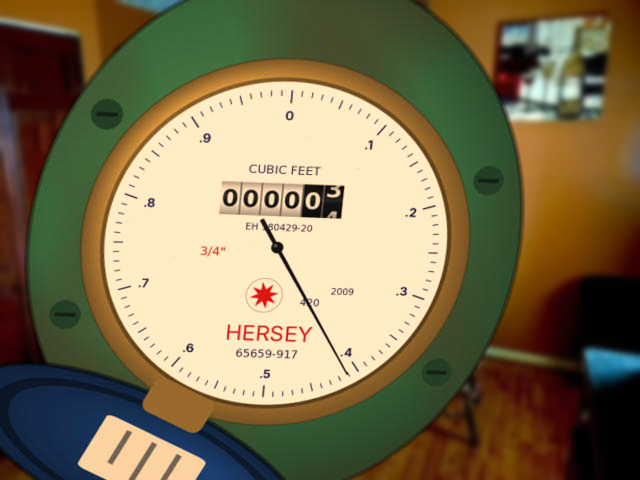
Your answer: 3.41
